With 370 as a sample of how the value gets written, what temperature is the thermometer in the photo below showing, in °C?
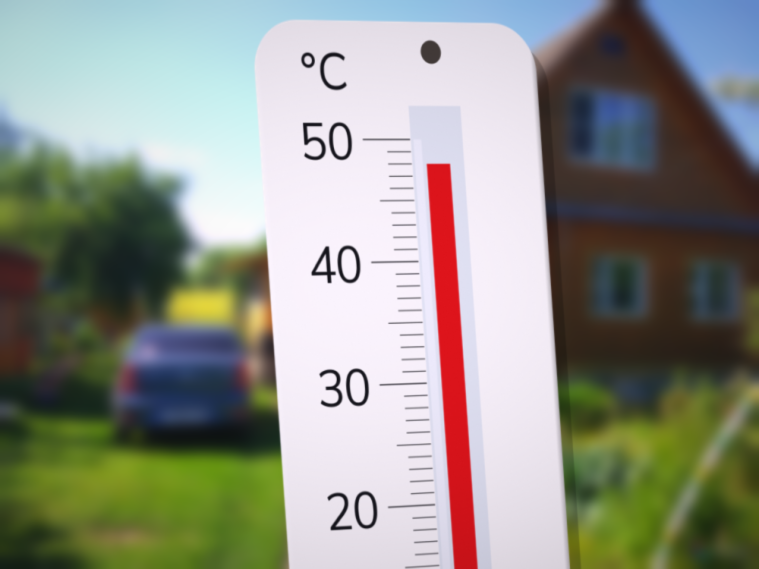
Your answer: 48
